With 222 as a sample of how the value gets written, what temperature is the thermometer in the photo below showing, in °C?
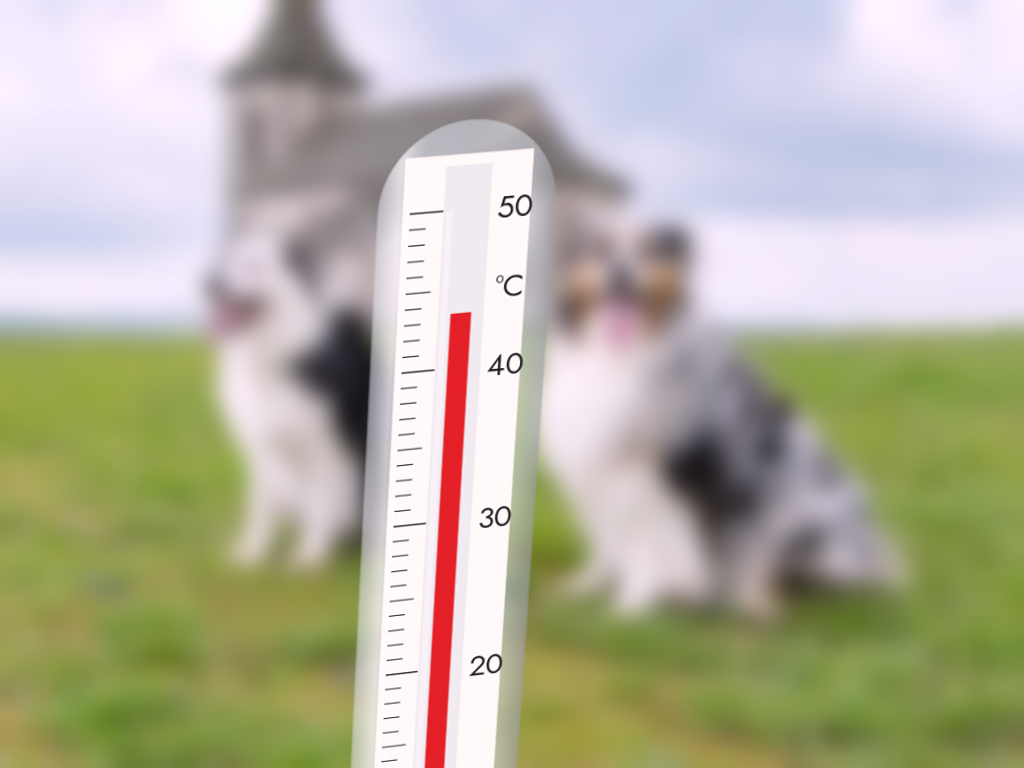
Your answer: 43.5
